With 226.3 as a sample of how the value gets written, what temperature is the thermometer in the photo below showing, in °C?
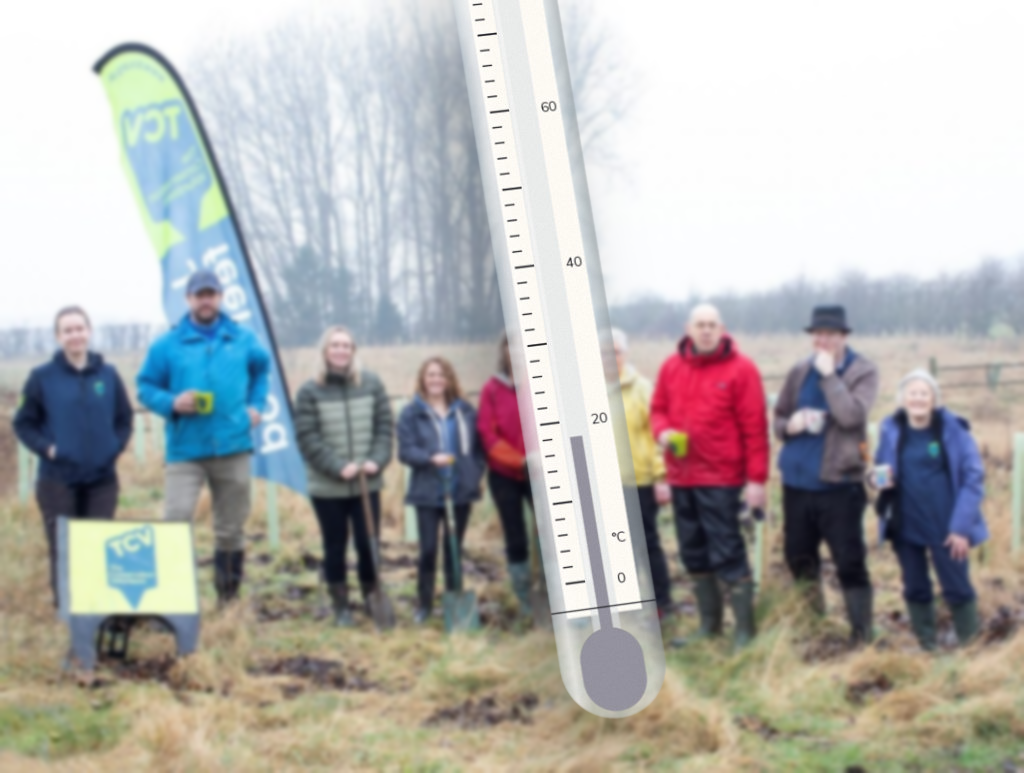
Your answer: 18
